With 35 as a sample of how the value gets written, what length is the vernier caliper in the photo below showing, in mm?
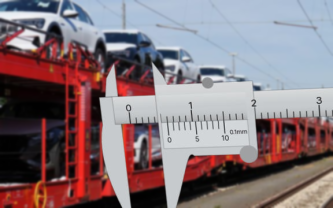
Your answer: 6.0
